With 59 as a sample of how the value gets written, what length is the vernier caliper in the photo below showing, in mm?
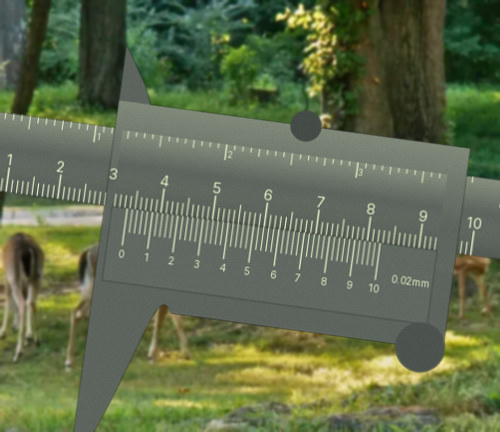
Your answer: 33.5
